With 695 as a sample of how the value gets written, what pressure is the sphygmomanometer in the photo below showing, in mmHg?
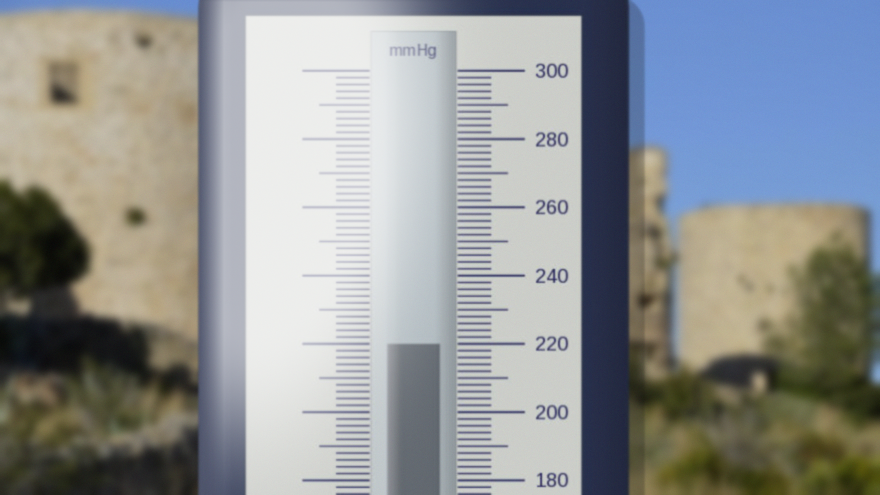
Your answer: 220
